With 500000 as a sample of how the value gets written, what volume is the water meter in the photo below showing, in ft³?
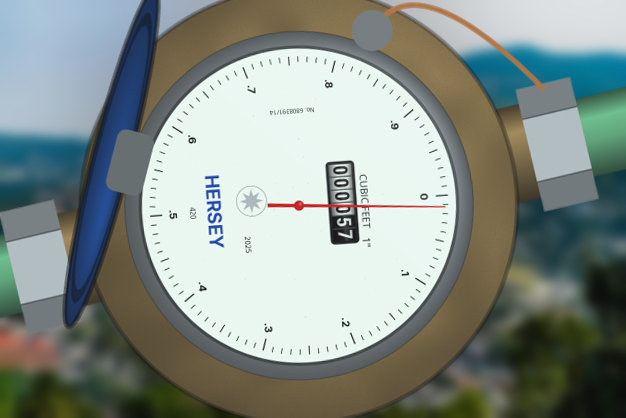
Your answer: 57.01
